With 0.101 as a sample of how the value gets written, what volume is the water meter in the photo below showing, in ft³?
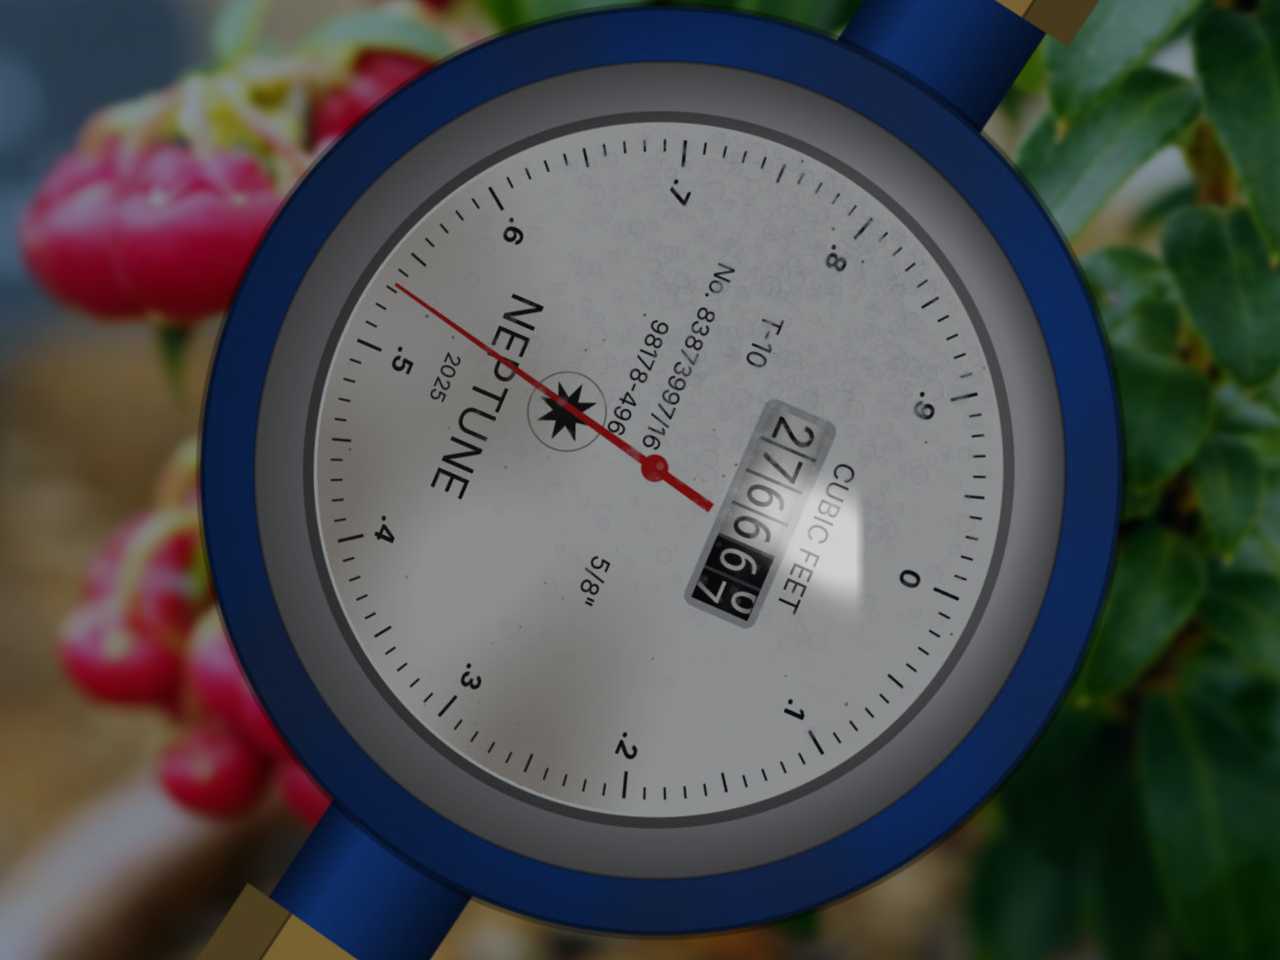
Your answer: 276666.53
